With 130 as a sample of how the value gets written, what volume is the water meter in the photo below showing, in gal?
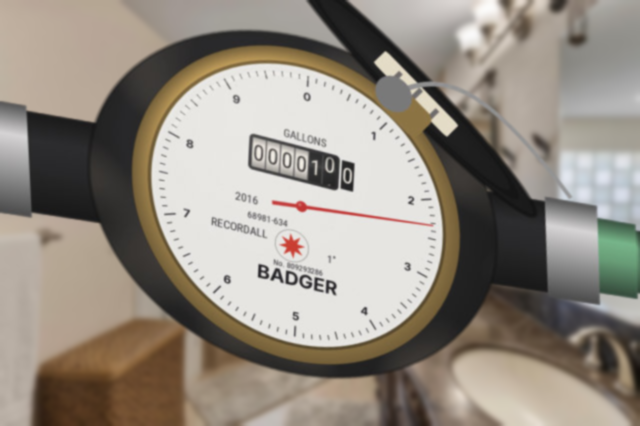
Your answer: 102.3
